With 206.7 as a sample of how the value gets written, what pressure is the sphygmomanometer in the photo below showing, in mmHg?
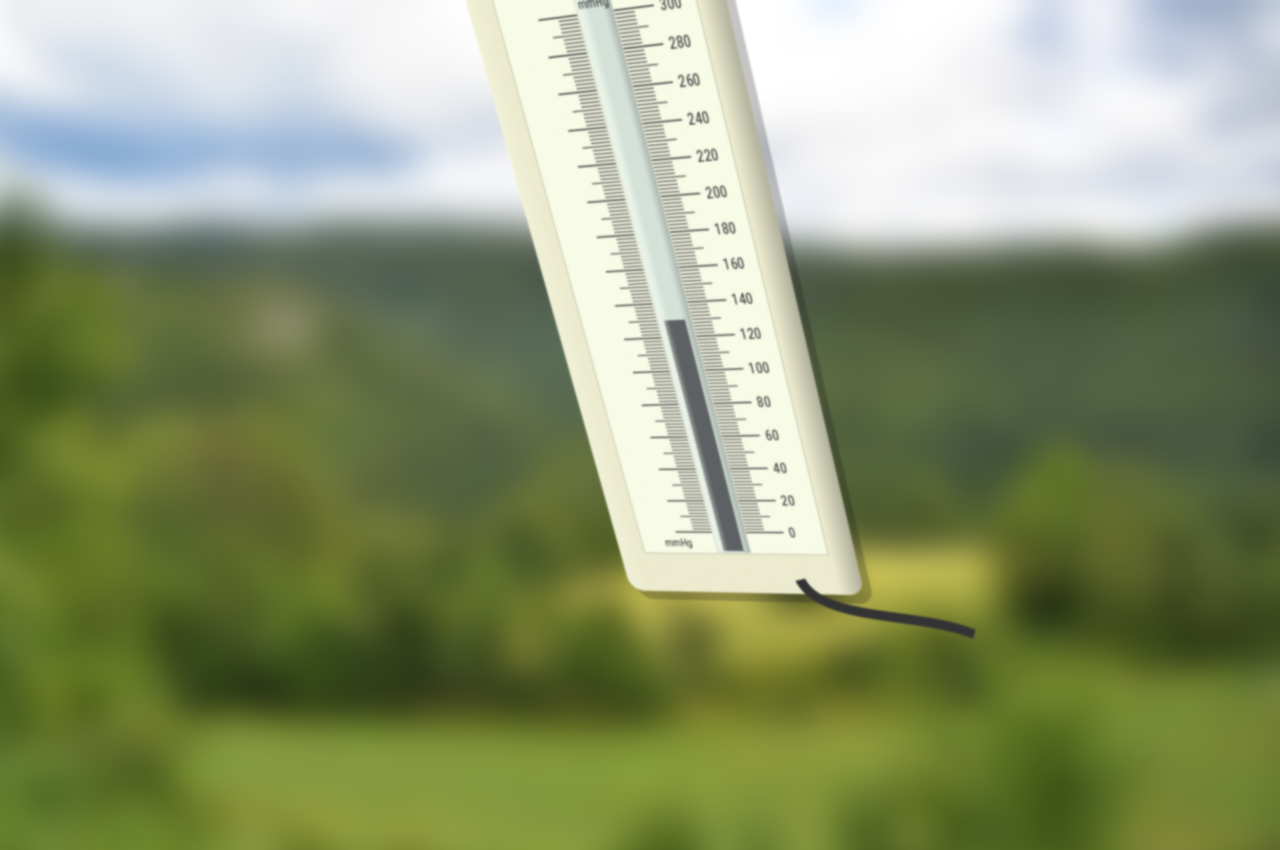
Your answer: 130
